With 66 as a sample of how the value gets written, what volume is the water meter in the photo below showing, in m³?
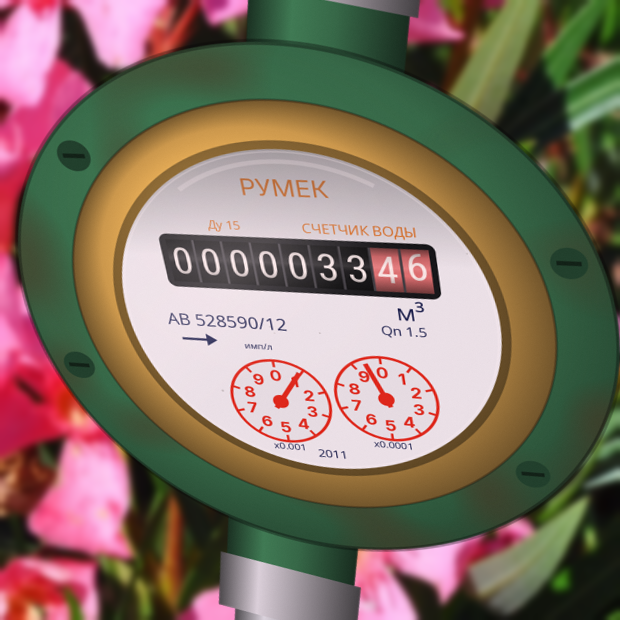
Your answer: 33.4609
